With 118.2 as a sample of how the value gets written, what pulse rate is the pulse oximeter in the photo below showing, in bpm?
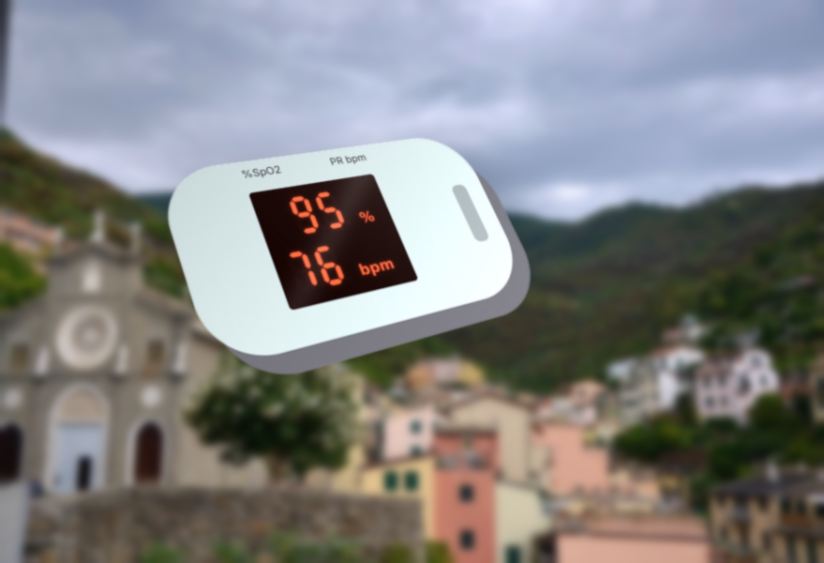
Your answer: 76
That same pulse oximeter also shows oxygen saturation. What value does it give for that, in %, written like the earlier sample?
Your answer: 95
